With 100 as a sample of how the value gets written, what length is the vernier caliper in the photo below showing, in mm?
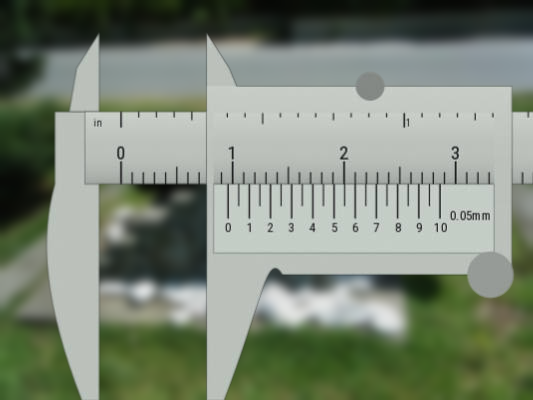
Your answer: 9.6
